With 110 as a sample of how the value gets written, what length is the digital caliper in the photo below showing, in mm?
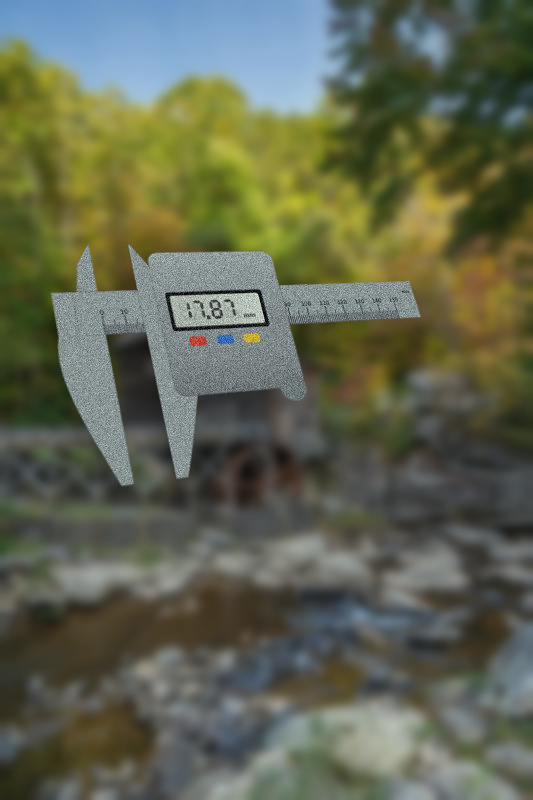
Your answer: 17.87
